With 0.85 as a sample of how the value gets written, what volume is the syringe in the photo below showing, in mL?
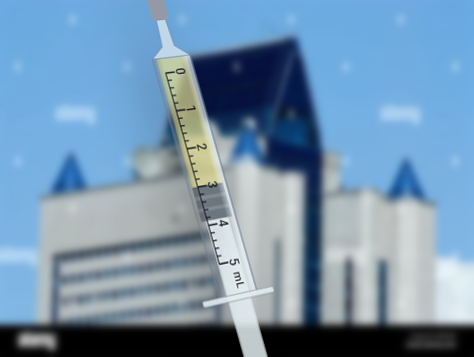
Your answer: 3
